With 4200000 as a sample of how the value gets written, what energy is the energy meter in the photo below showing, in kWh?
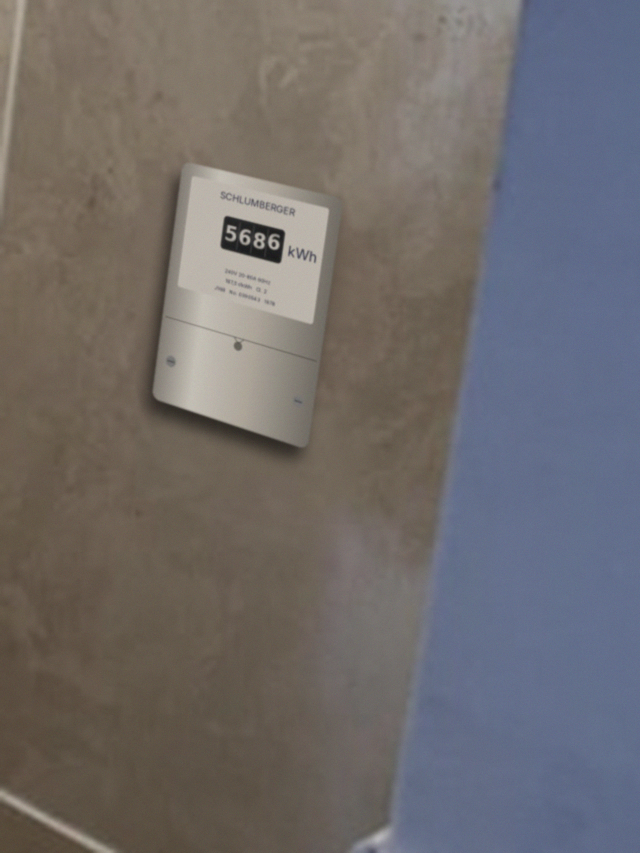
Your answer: 5686
